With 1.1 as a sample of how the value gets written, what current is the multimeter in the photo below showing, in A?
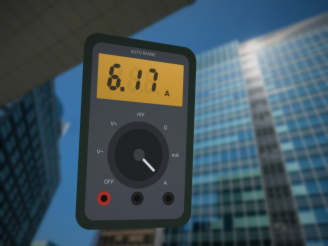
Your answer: 6.17
